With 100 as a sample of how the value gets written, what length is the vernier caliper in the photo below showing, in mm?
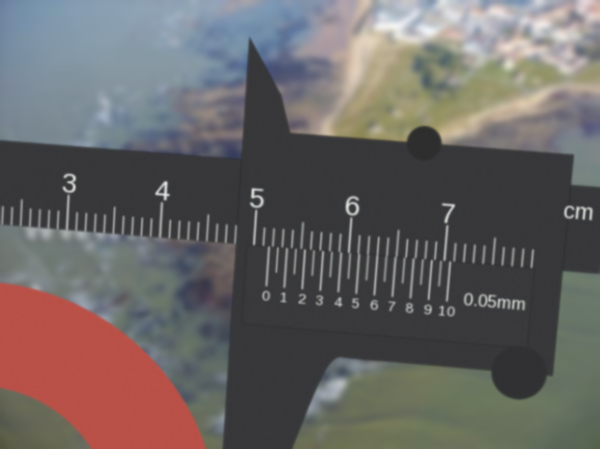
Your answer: 51.6
